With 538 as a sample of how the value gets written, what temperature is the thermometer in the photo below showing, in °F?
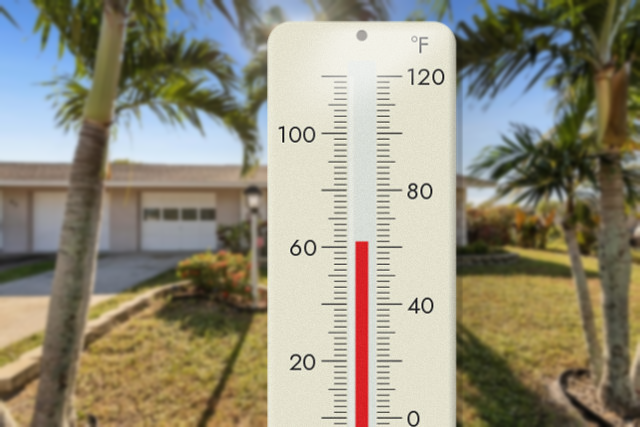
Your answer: 62
